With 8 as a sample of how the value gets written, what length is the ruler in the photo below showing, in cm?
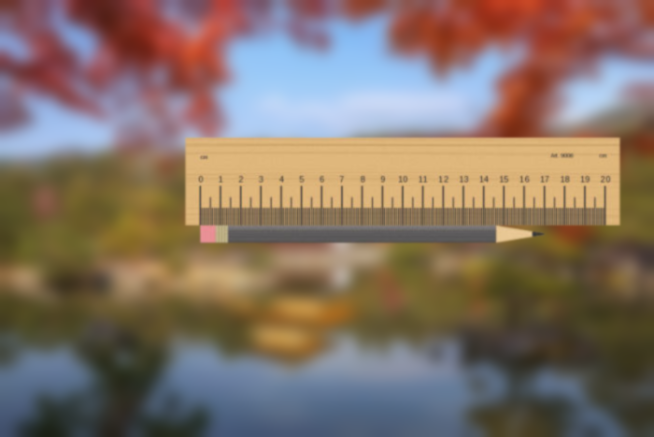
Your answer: 17
